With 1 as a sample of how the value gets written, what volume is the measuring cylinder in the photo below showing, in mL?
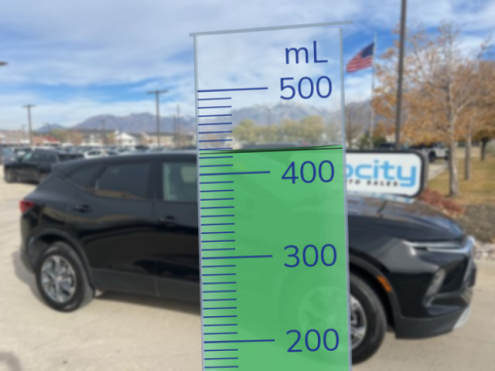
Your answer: 425
